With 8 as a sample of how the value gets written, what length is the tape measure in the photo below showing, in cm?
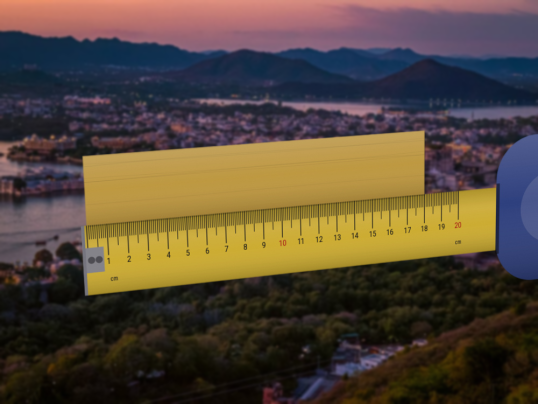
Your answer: 18
